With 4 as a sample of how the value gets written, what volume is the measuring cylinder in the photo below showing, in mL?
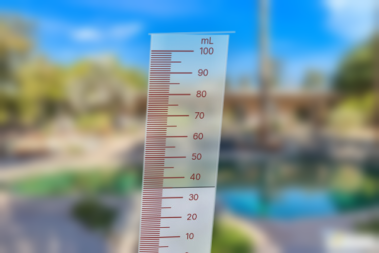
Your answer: 35
